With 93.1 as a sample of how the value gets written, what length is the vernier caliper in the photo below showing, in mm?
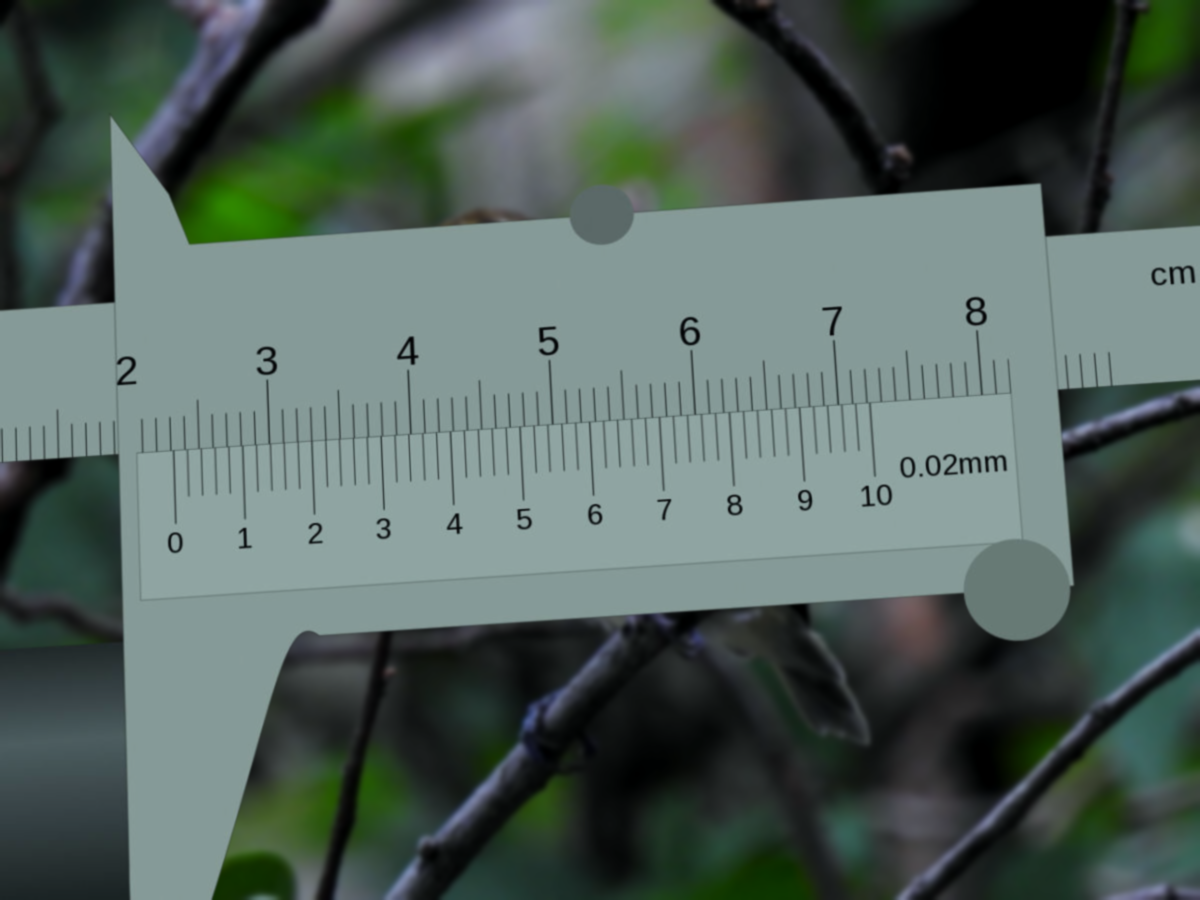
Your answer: 23.2
